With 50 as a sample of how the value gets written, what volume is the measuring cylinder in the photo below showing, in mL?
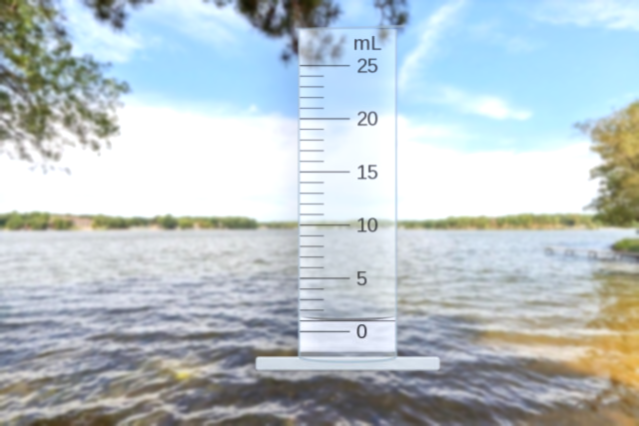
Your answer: 1
